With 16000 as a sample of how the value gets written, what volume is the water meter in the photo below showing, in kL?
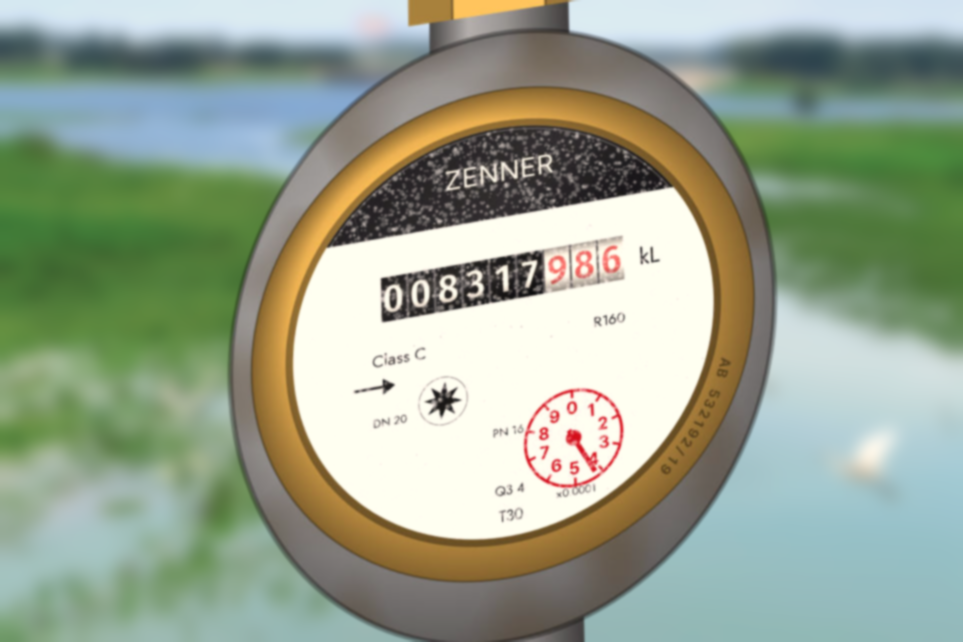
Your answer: 8317.9864
